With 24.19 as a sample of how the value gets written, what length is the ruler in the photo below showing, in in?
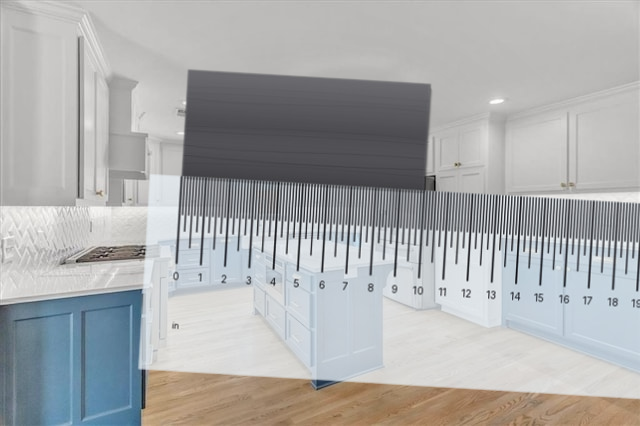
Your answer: 10
